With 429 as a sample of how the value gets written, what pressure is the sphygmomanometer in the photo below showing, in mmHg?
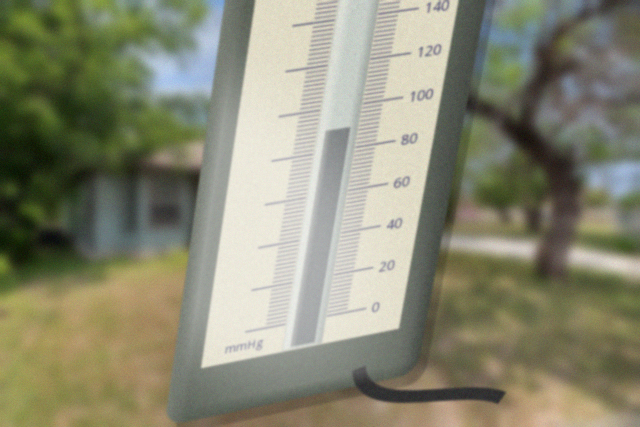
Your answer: 90
